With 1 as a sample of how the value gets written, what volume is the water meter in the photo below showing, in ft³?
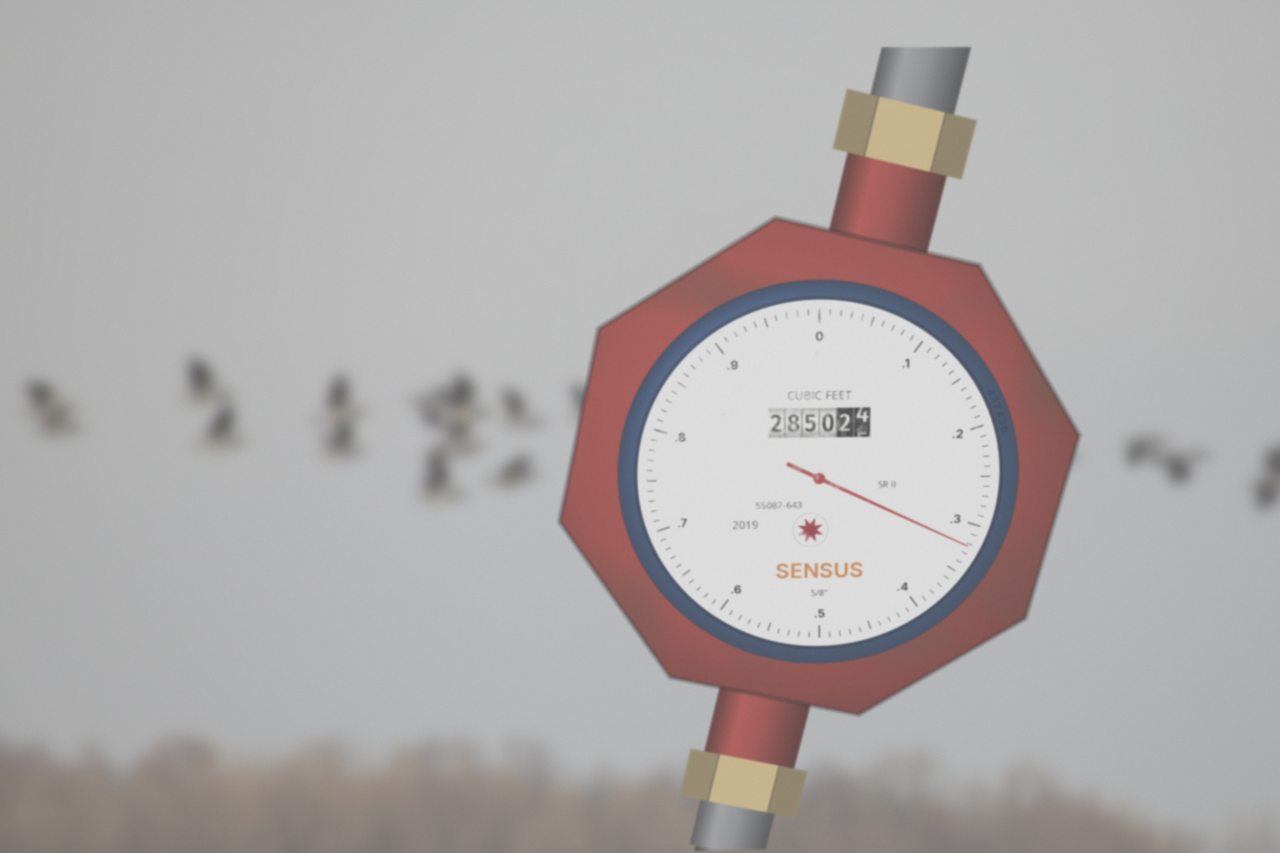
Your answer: 285024.32
